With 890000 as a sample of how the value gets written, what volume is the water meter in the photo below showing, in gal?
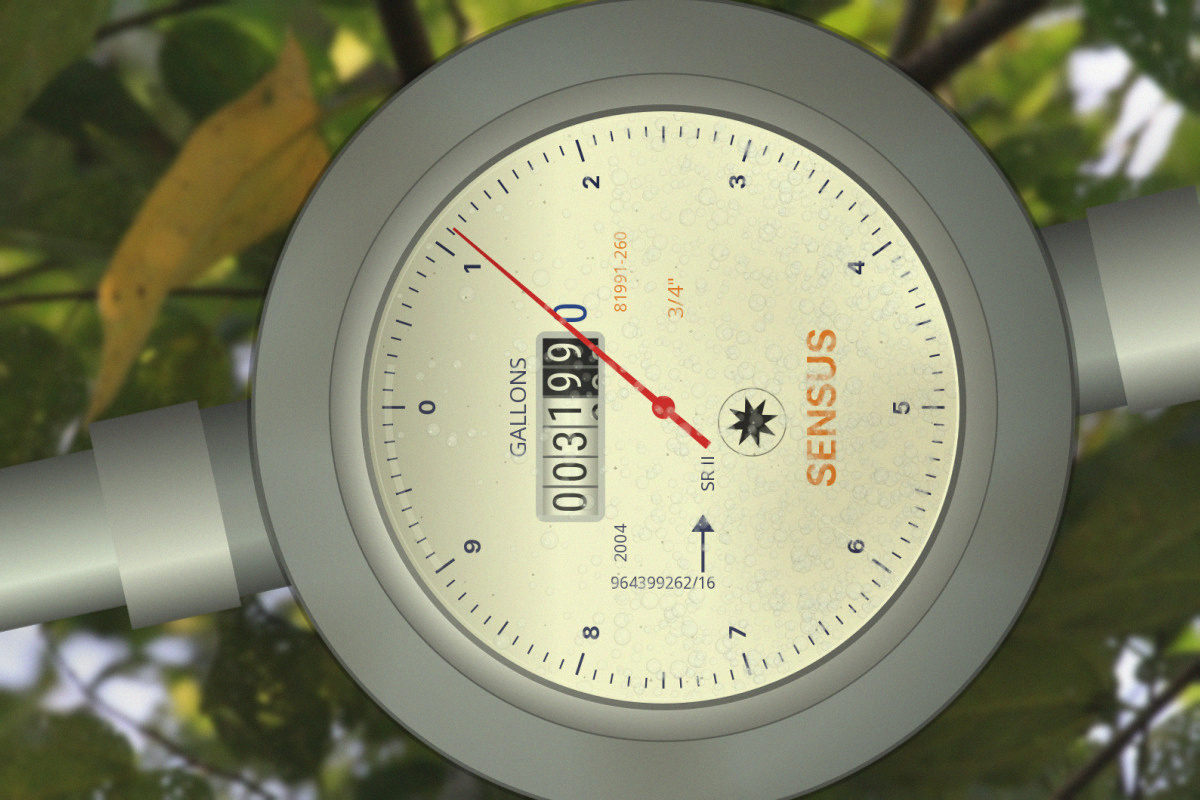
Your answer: 31991.1
